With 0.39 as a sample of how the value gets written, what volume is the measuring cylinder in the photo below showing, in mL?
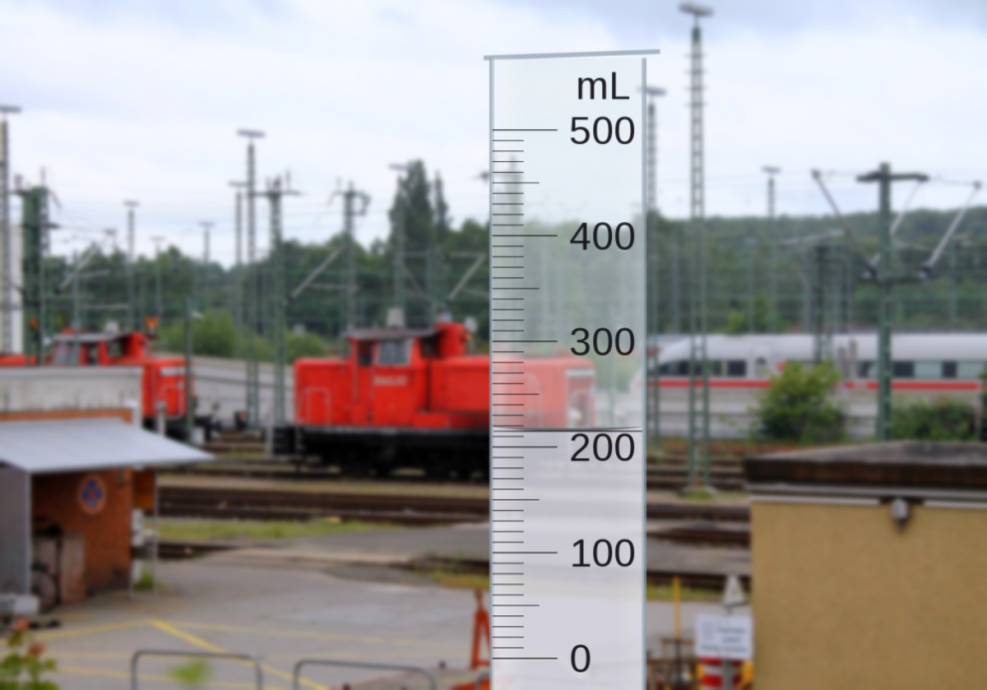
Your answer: 215
